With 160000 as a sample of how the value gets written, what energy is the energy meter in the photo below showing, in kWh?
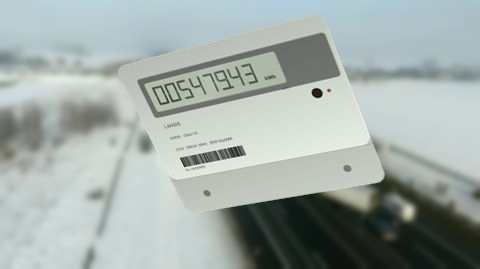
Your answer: 5479.43
